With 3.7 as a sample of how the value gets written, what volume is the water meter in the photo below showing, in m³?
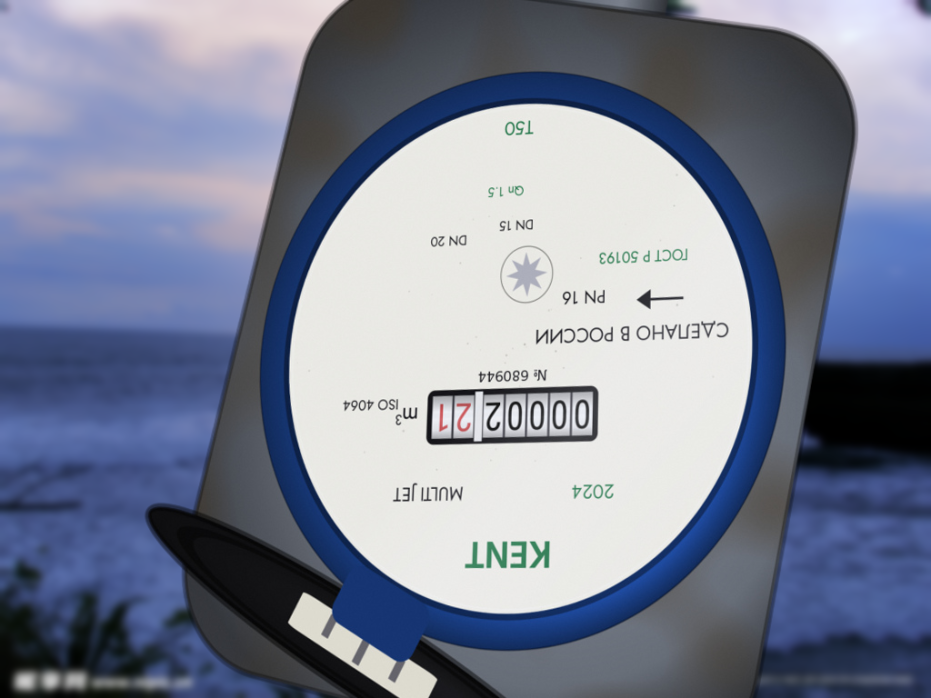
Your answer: 2.21
